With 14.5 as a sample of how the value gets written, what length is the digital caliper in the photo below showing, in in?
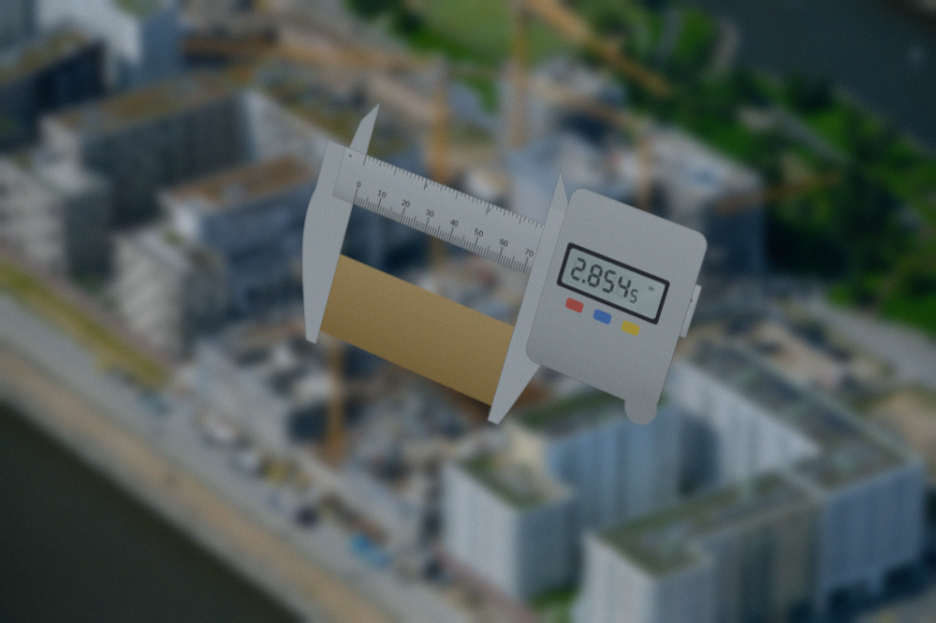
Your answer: 2.8545
